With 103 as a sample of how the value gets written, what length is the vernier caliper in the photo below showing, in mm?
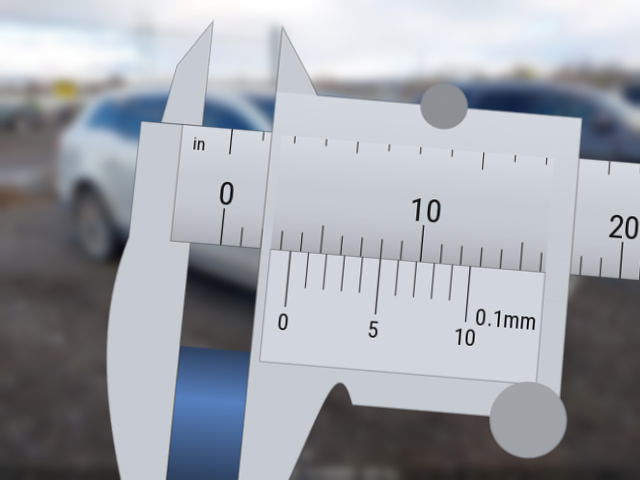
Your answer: 3.5
